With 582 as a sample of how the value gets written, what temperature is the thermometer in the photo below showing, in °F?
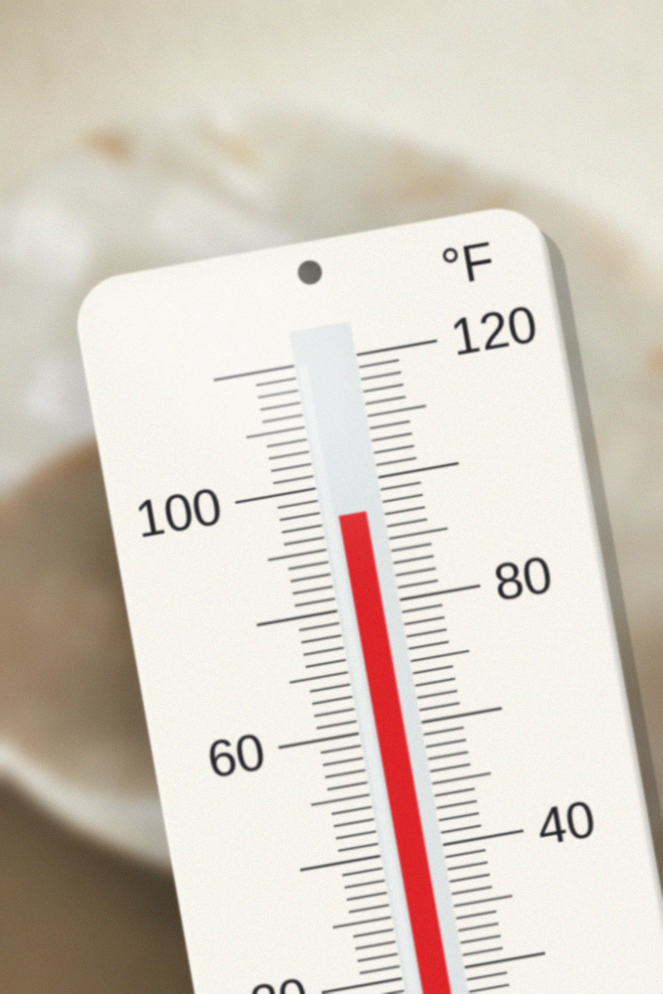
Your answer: 95
